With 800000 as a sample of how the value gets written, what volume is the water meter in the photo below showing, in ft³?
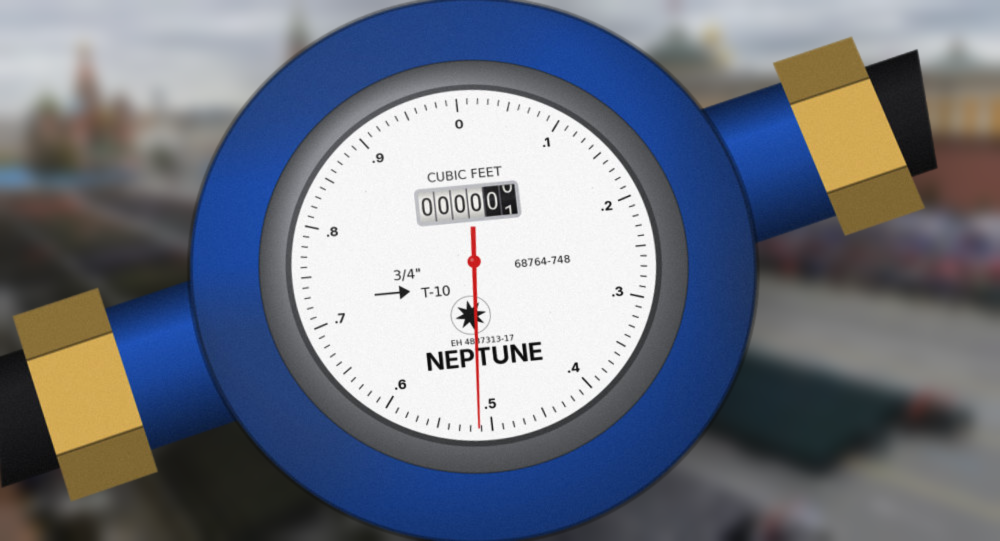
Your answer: 0.51
